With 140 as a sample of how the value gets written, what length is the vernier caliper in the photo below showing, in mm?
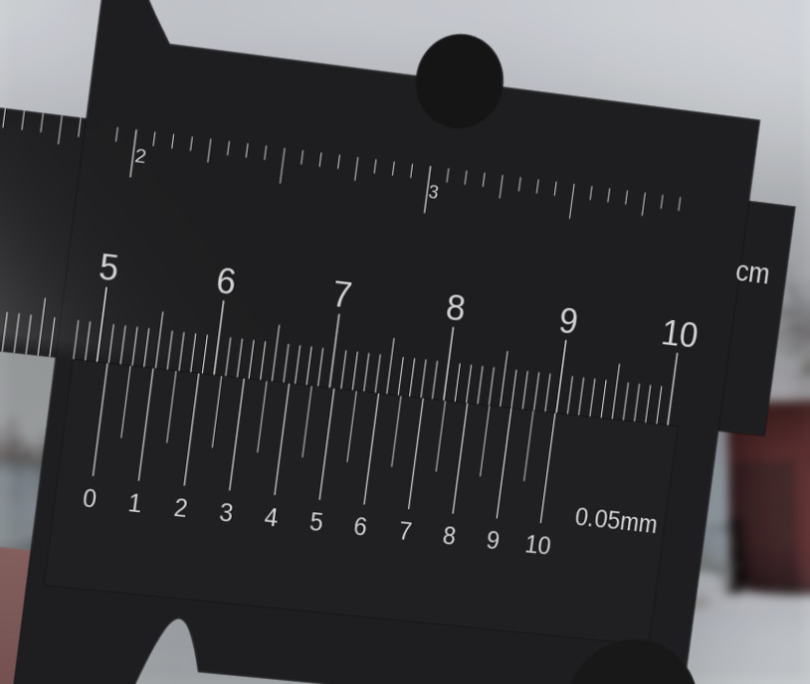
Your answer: 50.9
